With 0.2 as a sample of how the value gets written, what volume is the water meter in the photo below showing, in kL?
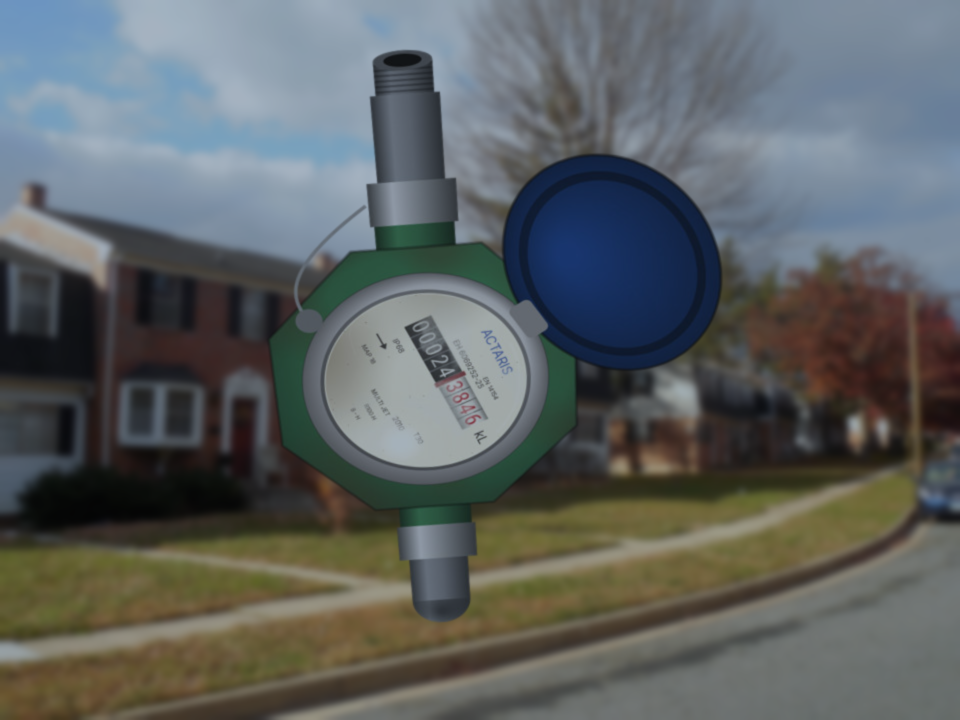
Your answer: 24.3846
